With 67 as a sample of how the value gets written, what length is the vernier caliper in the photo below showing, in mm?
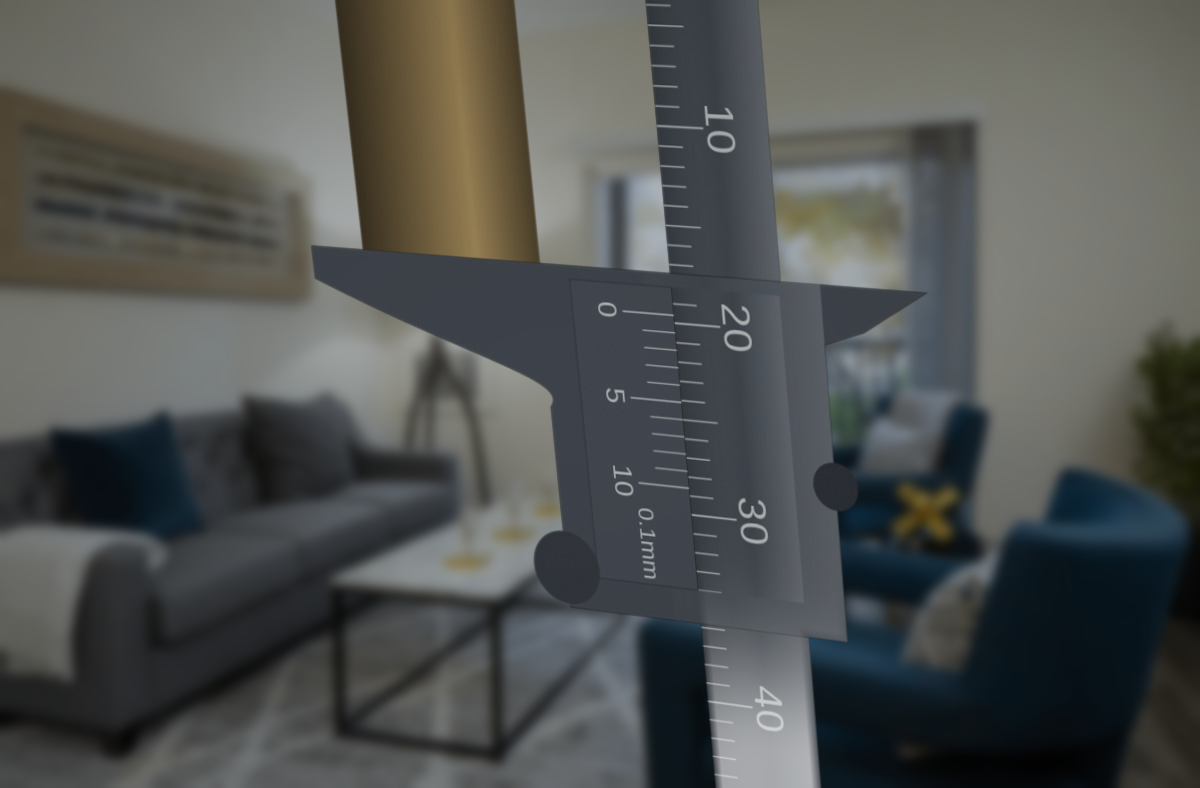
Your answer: 19.6
